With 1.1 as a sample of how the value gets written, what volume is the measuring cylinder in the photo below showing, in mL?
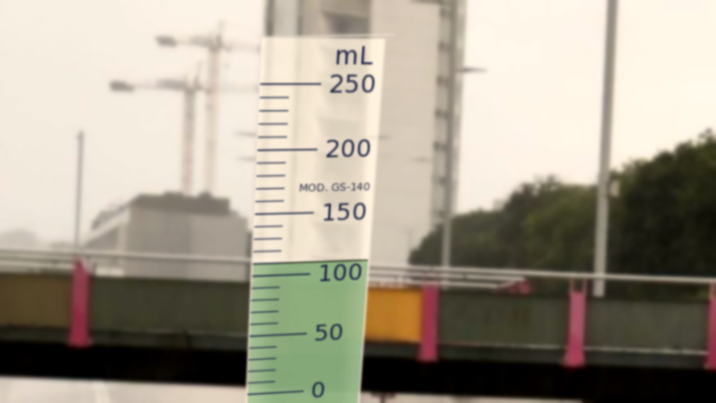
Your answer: 110
